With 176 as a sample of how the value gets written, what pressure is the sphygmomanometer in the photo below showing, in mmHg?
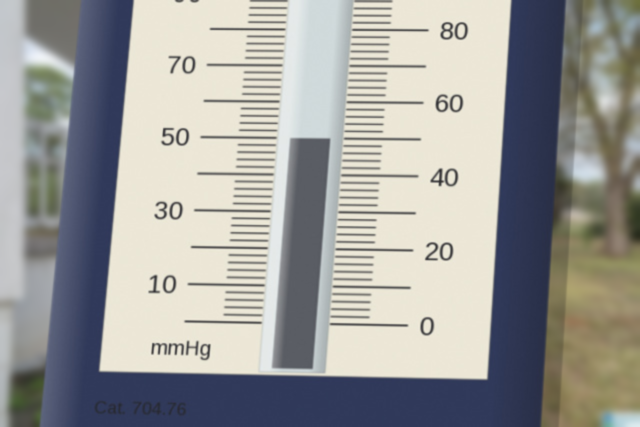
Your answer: 50
